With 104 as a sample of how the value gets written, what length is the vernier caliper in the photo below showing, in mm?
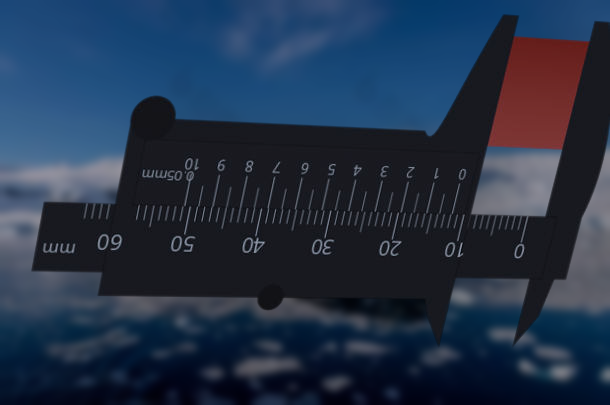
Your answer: 11.8
